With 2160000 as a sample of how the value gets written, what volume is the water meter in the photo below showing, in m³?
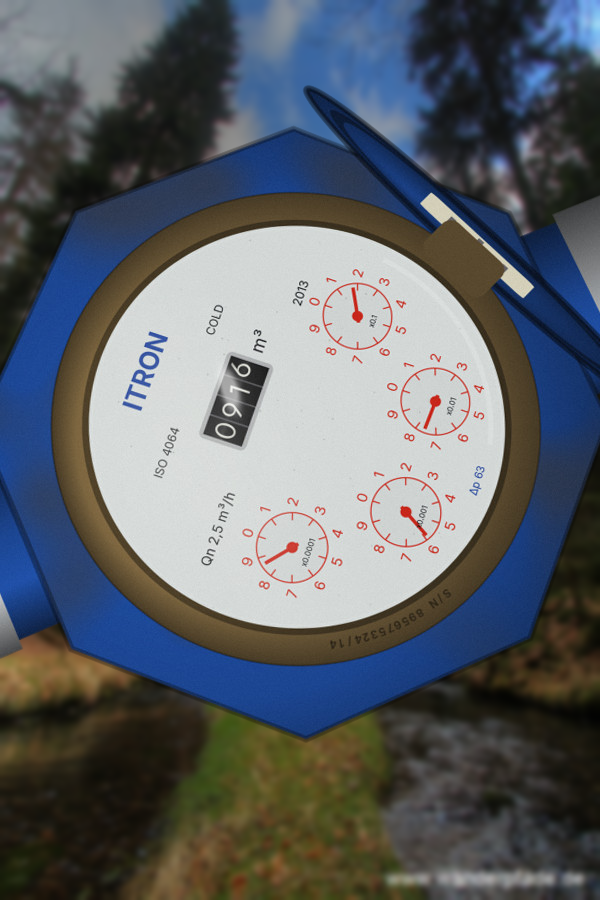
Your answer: 916.1758
